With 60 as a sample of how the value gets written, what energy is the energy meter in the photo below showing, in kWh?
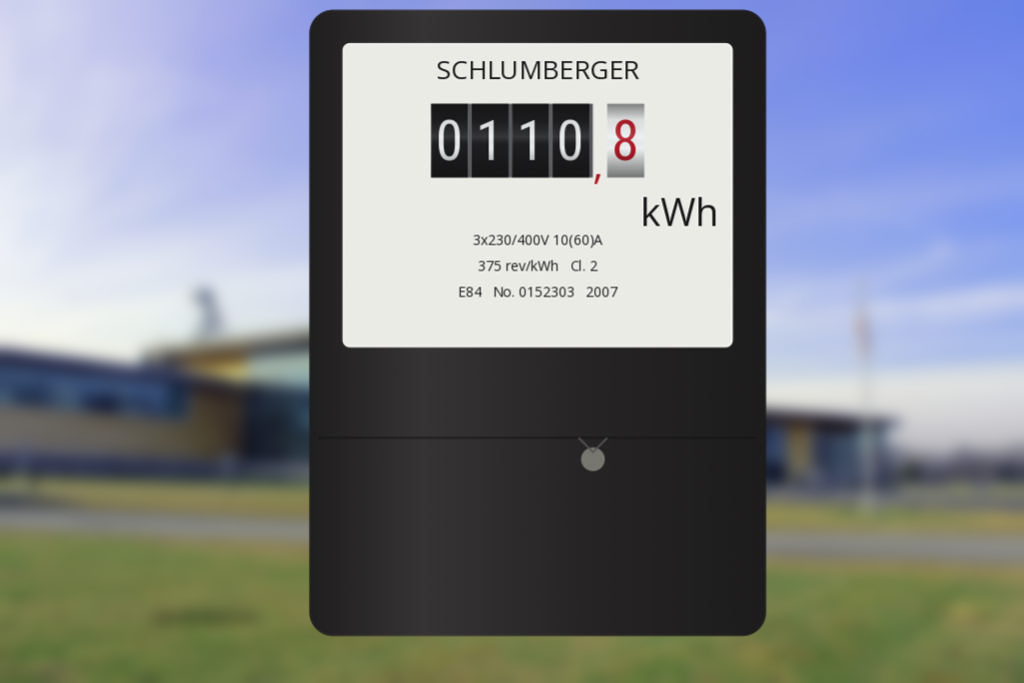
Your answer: 110.8
